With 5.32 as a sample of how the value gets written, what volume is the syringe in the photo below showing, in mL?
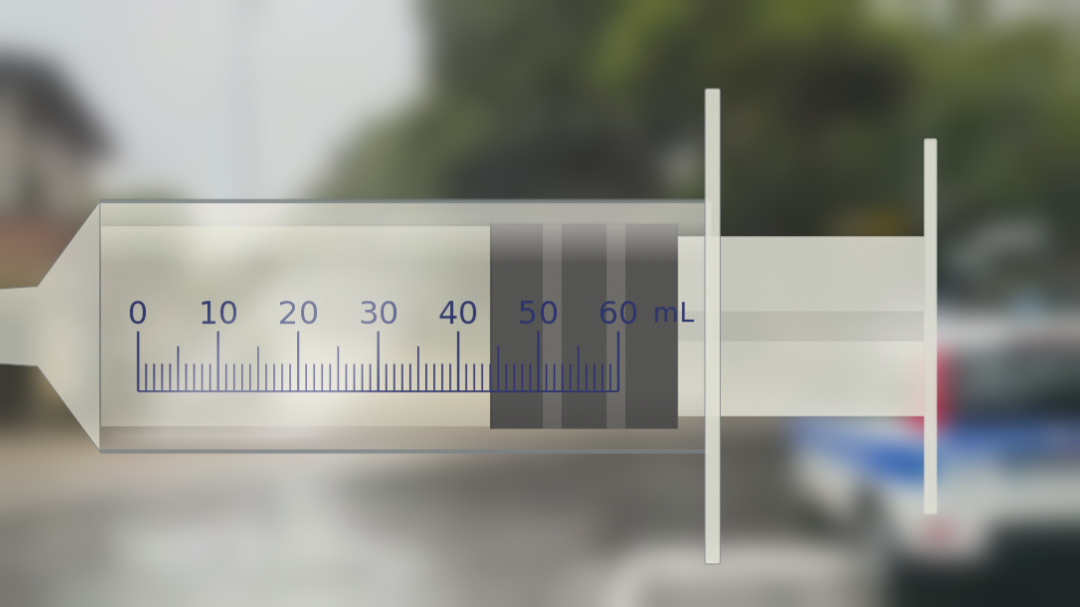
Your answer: 44
